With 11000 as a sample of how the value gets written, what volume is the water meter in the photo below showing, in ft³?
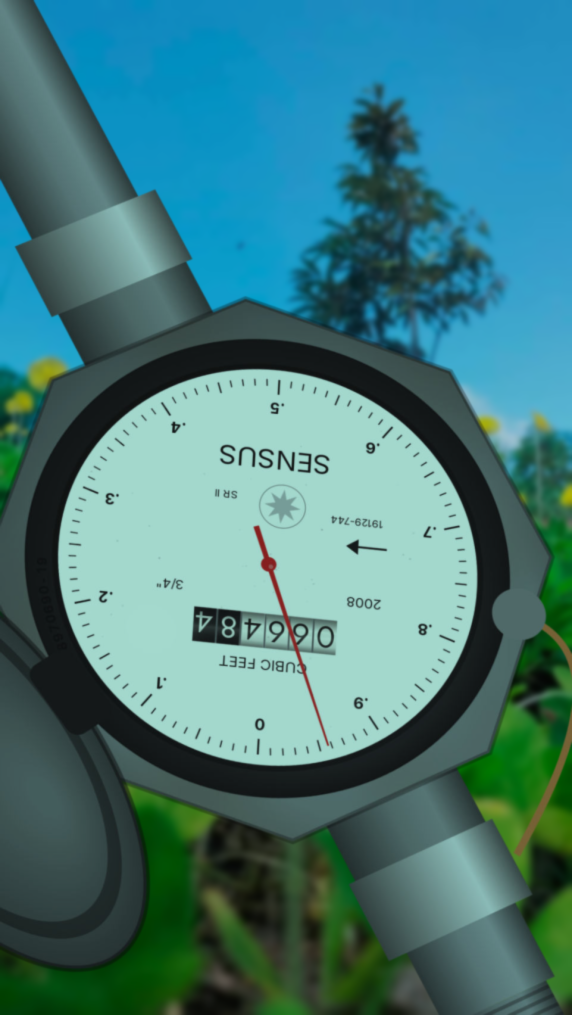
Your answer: 66483.94
